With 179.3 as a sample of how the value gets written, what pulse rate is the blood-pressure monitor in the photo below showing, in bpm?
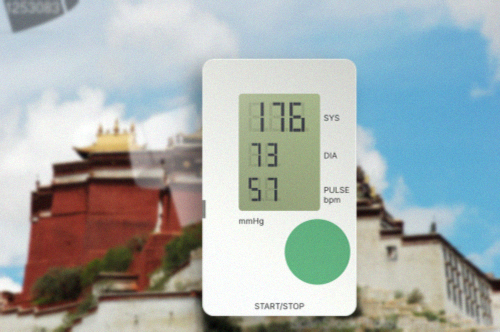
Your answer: 57
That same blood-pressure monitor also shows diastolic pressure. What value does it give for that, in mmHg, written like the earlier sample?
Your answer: 73
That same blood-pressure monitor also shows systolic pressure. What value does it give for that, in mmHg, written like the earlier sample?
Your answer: 176
